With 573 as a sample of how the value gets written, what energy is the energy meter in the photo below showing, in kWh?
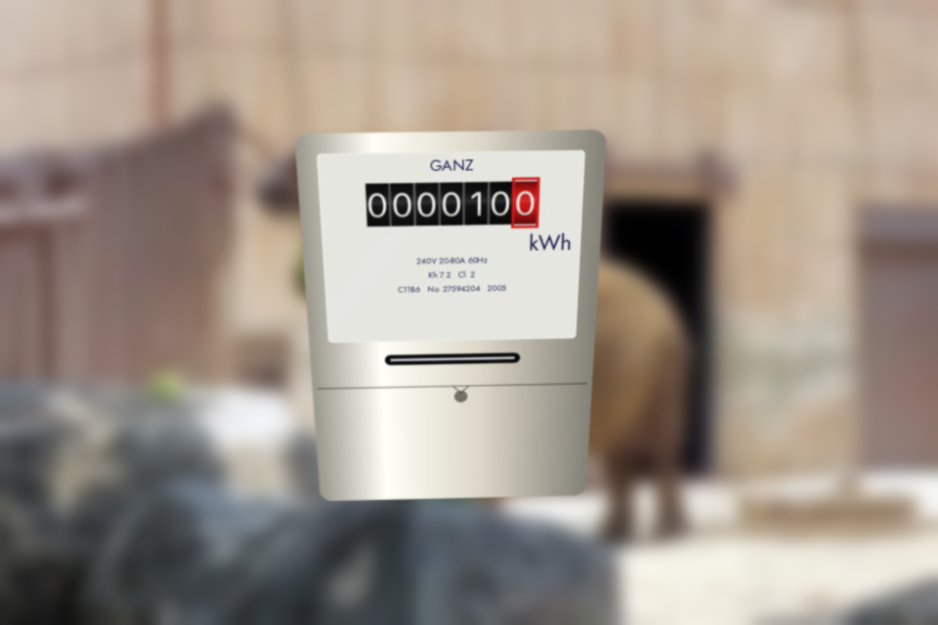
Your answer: 10.0
